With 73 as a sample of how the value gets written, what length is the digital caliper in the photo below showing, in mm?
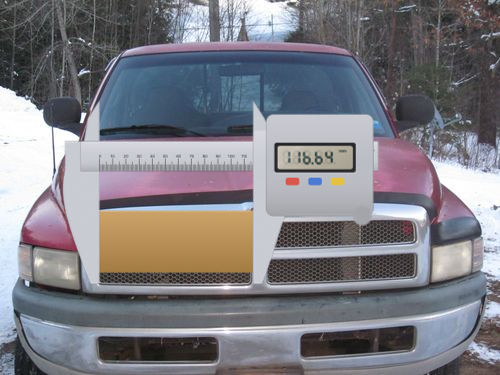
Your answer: 116.64
